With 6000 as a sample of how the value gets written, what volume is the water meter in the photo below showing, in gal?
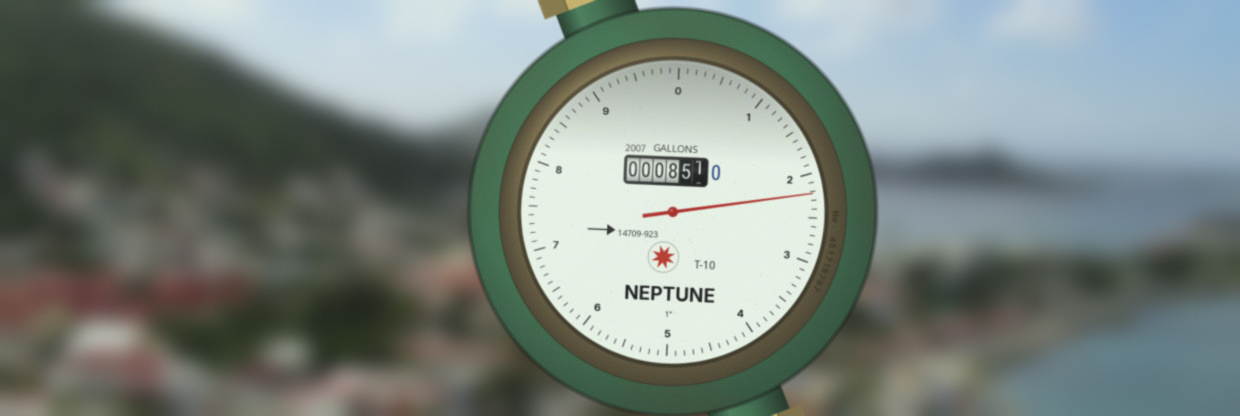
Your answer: 8512.2
